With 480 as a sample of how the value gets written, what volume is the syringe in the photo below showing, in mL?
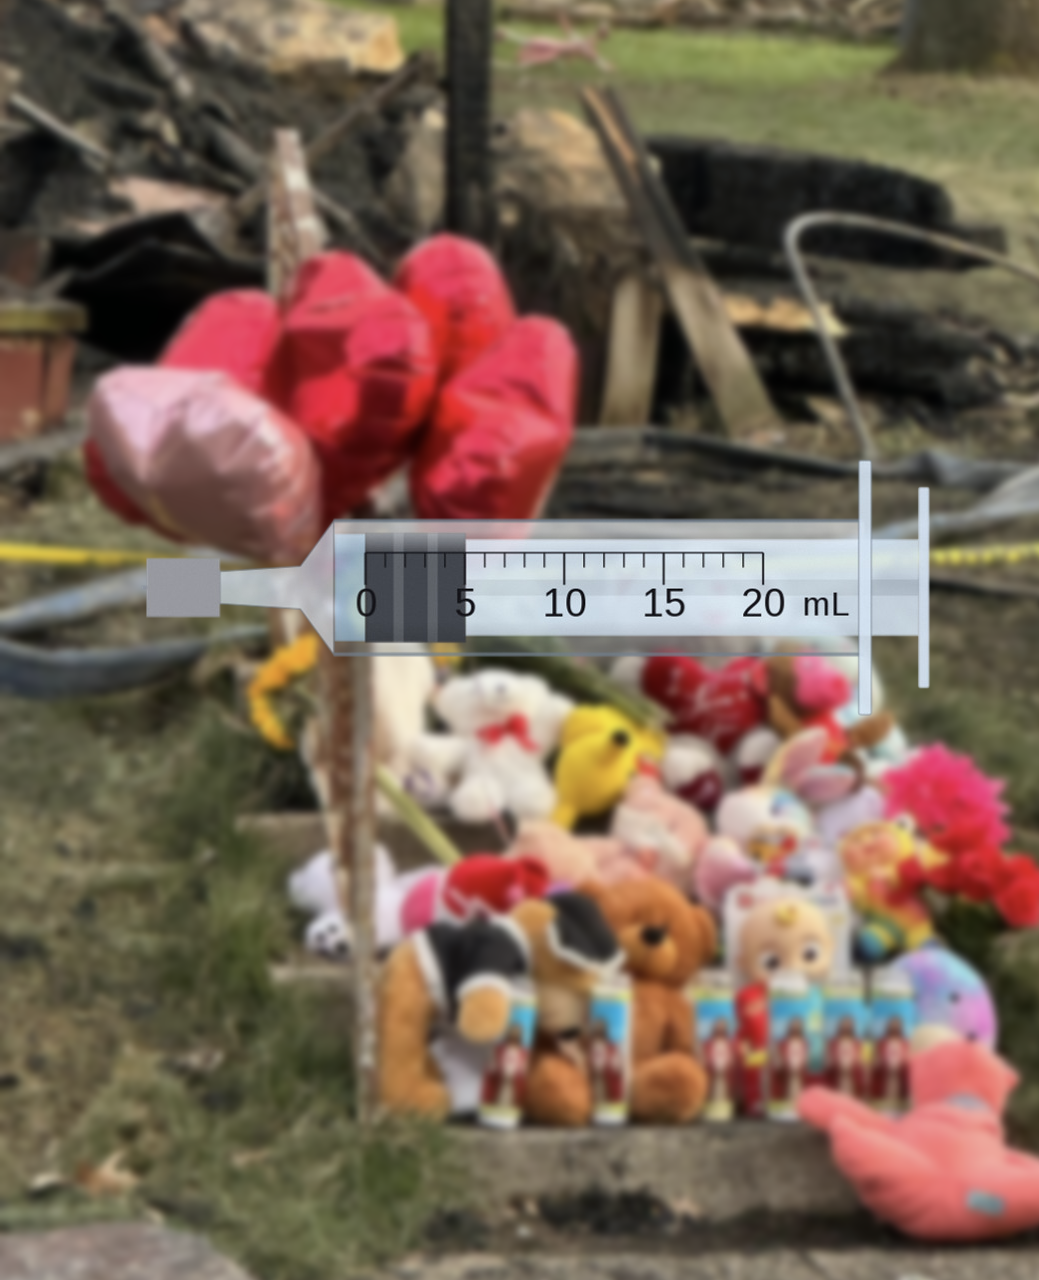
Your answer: 0
